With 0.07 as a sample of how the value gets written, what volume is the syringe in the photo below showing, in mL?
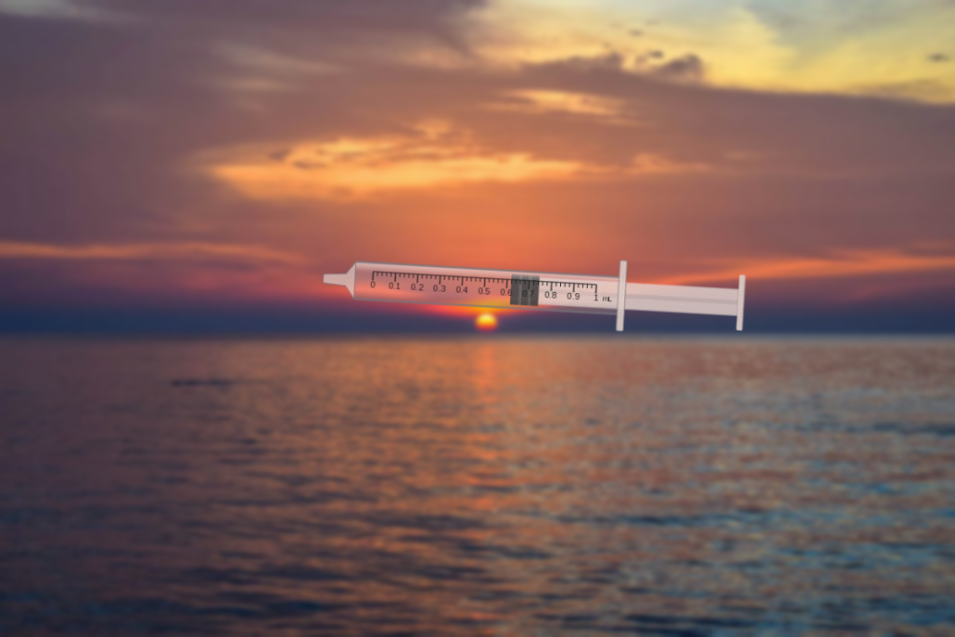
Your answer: 0.62
